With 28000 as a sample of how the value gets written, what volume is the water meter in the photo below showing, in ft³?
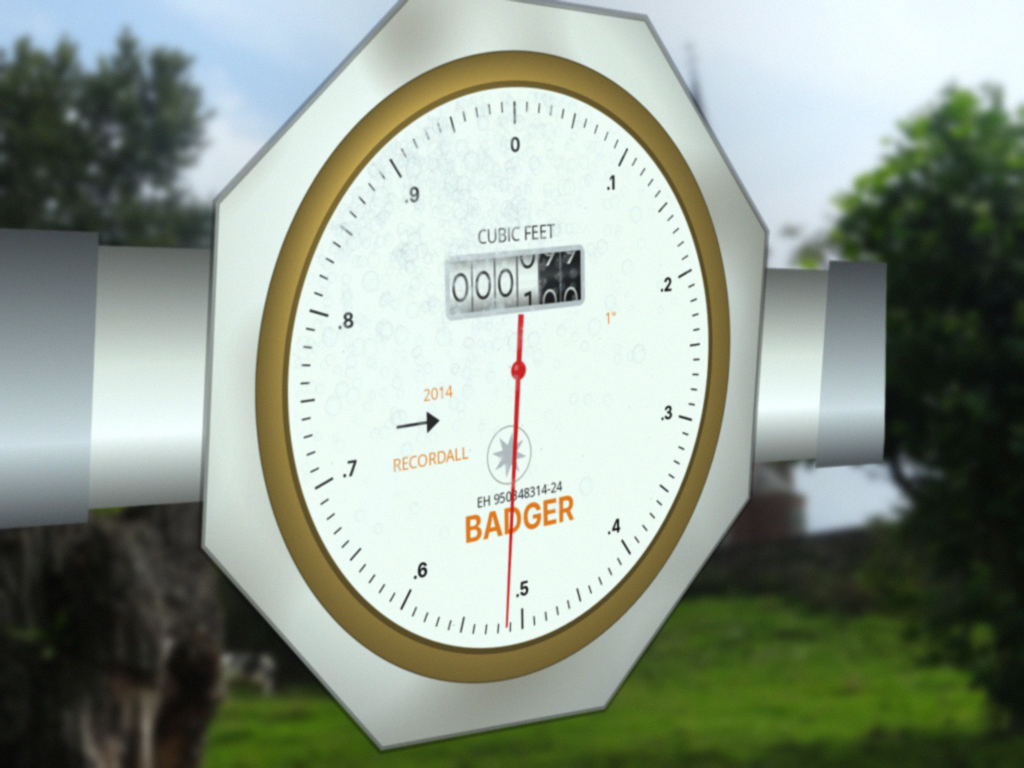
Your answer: 99.51
